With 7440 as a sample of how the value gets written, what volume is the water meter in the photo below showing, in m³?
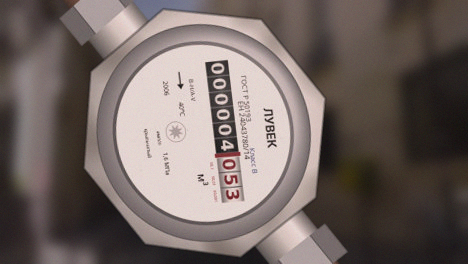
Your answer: 4.053
